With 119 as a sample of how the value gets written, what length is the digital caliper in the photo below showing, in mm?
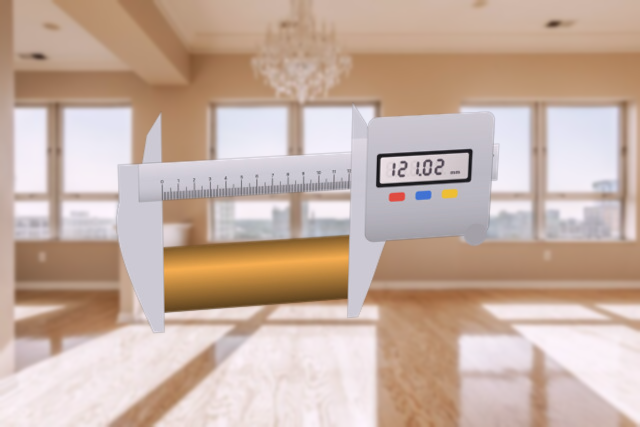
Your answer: 121.02
